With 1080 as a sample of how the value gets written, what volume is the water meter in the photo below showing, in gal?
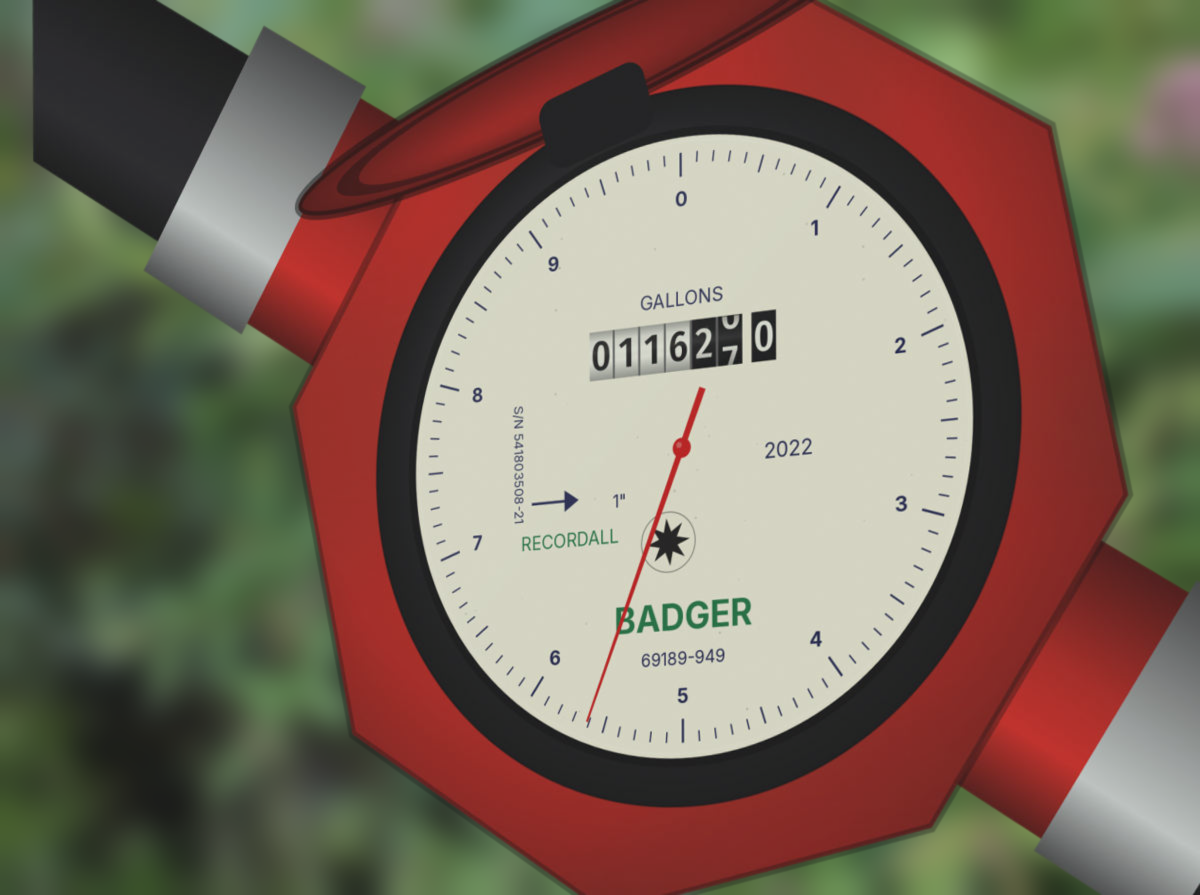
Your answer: 116265.6
